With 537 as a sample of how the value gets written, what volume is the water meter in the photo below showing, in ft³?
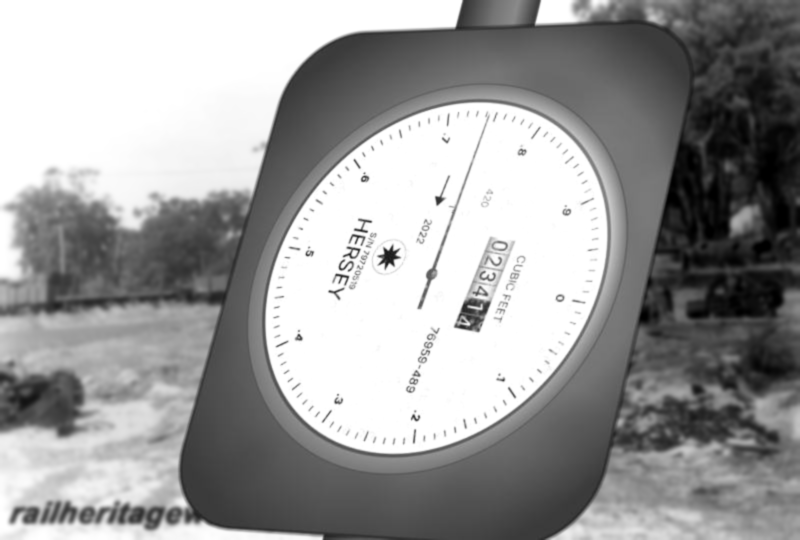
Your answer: 23413.74
